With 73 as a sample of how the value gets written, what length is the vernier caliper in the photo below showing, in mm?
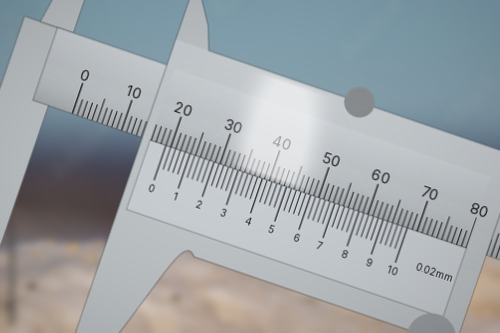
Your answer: 19.0
